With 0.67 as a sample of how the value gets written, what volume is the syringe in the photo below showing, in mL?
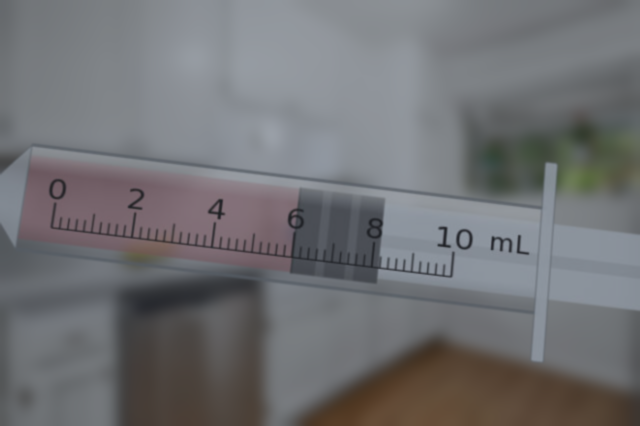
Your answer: 6
